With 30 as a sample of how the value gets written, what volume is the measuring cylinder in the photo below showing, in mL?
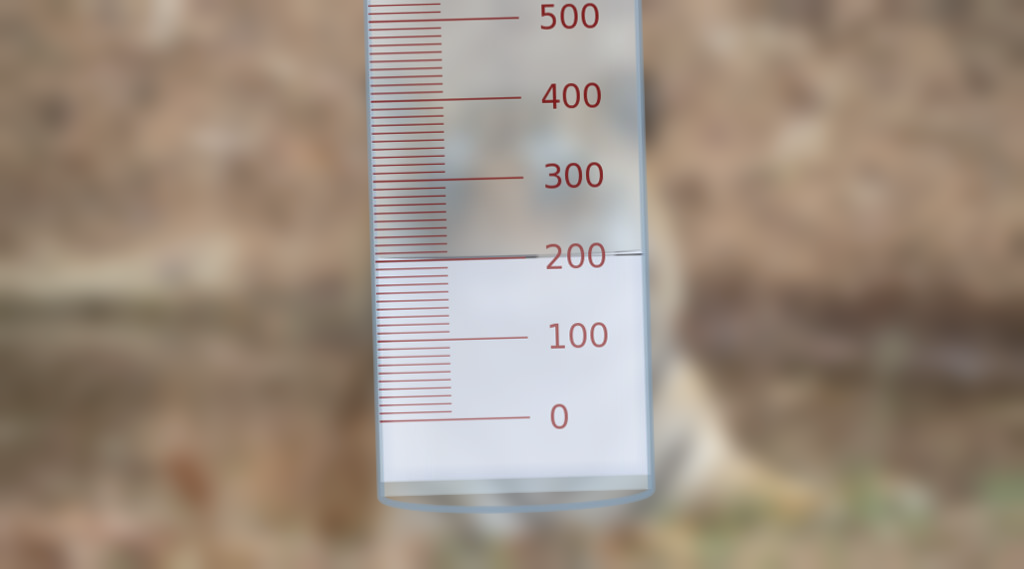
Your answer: 200
